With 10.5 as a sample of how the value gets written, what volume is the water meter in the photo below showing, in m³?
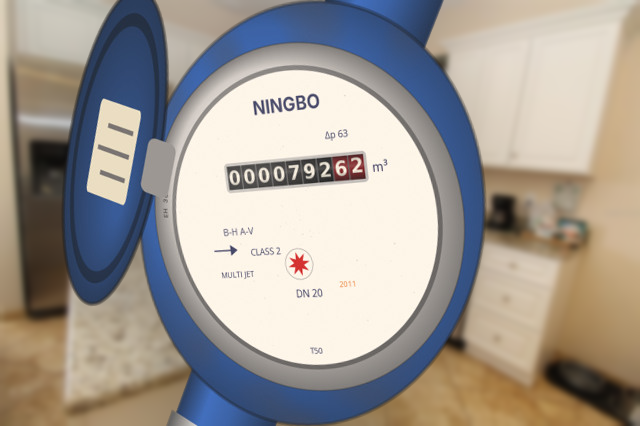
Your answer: 792.62
